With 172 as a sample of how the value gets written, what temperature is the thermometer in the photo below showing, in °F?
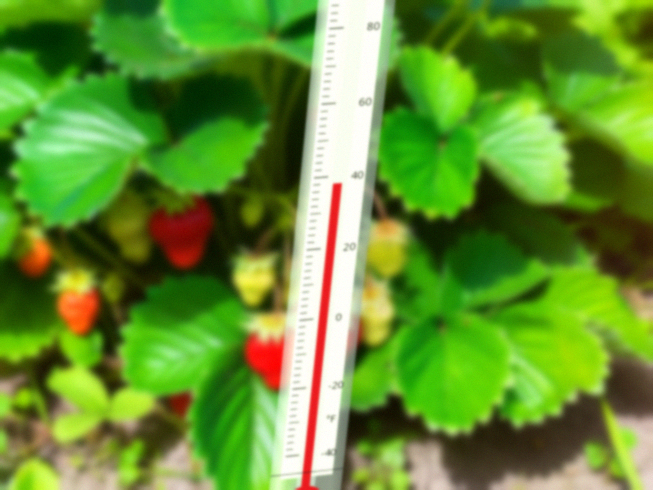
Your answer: 38
